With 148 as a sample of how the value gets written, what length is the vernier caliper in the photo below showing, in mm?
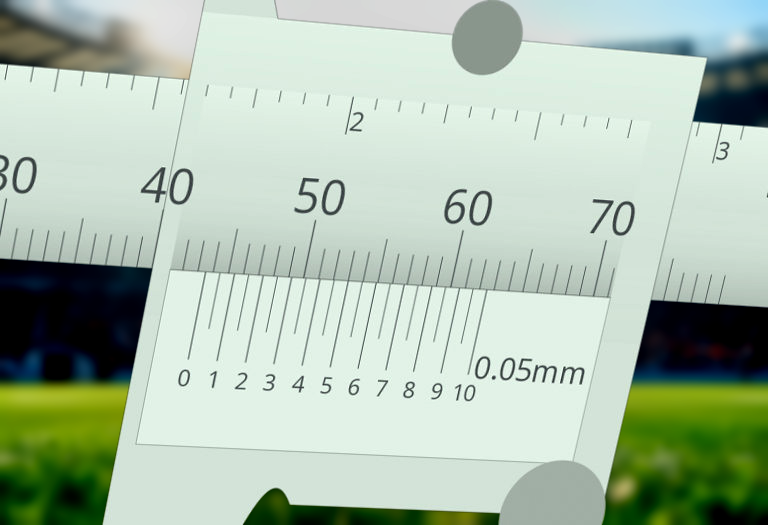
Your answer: 43.5
